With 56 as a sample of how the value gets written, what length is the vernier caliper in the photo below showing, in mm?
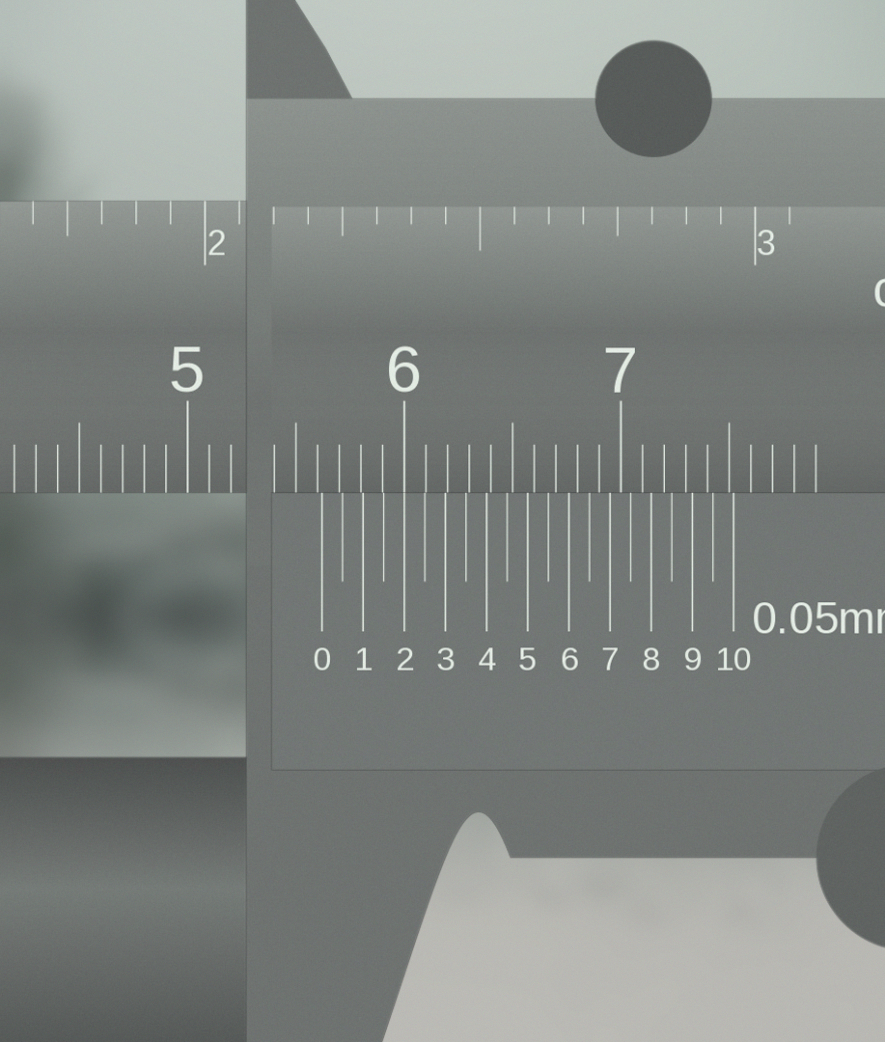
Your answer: 56.20
